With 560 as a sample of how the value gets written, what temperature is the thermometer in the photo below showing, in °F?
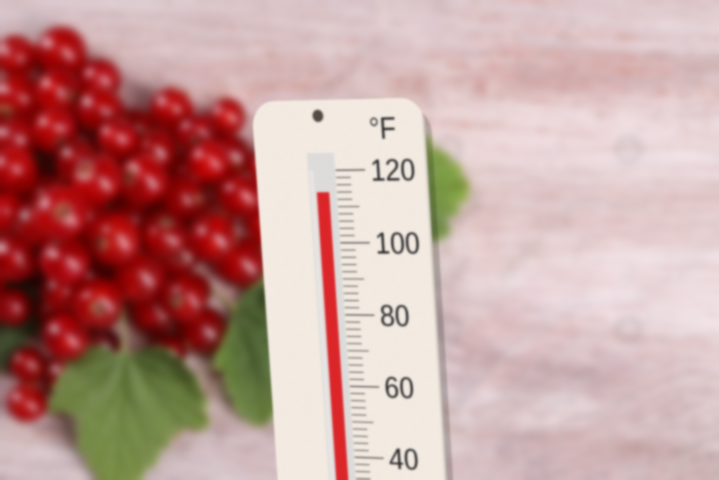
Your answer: 114
